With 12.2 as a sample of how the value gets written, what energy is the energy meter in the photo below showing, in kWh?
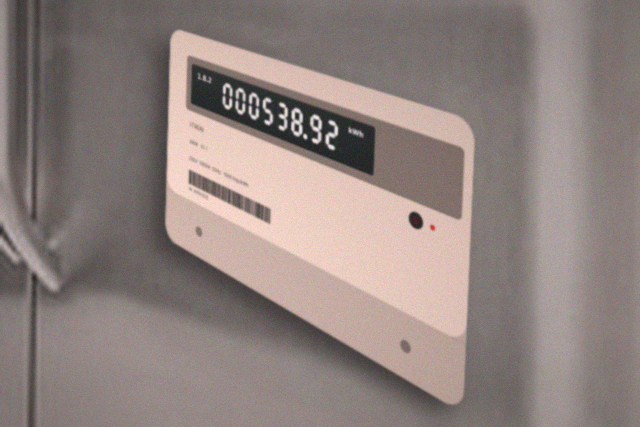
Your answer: 538.92
